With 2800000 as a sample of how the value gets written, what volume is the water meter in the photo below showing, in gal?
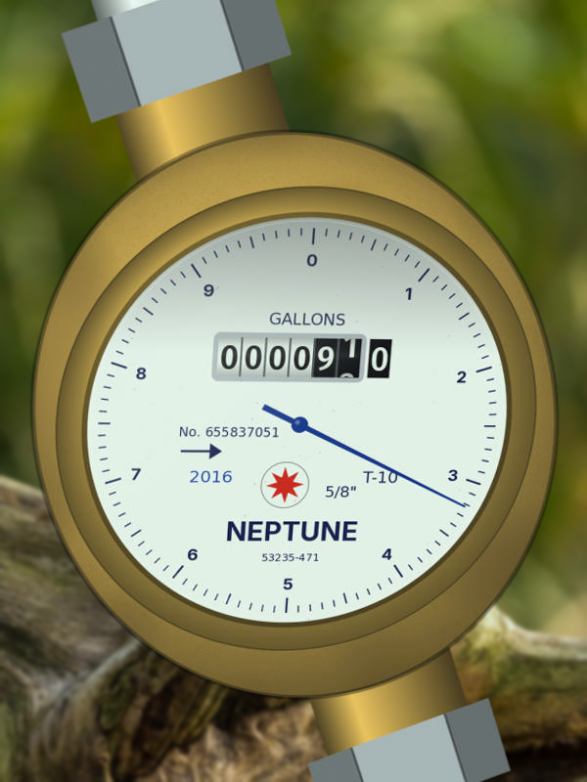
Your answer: 913.2
